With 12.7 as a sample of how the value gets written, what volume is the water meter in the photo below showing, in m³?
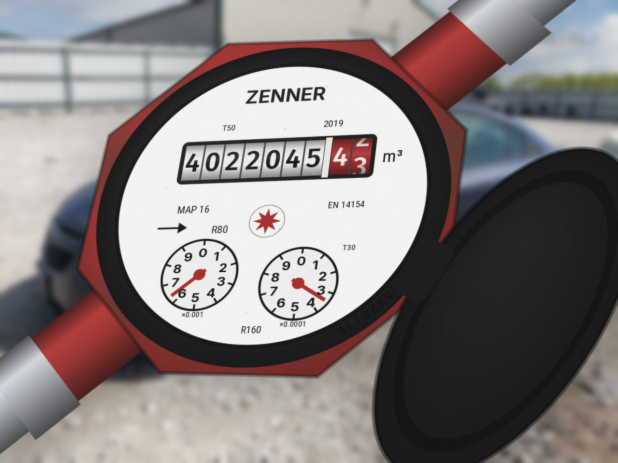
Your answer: 4022045.4263
